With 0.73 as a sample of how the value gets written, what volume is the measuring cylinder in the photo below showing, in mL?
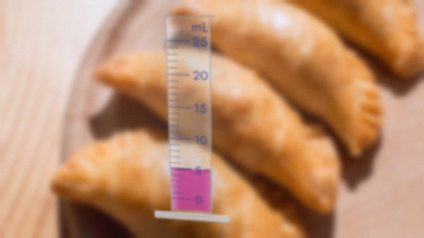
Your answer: 5
